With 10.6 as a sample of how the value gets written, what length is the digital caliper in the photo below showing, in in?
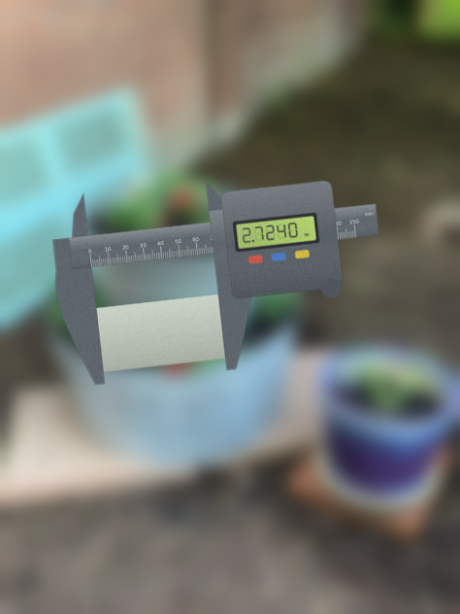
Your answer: 2.7240
